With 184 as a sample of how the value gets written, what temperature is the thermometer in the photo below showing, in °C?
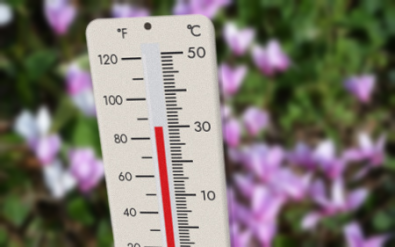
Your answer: 30
